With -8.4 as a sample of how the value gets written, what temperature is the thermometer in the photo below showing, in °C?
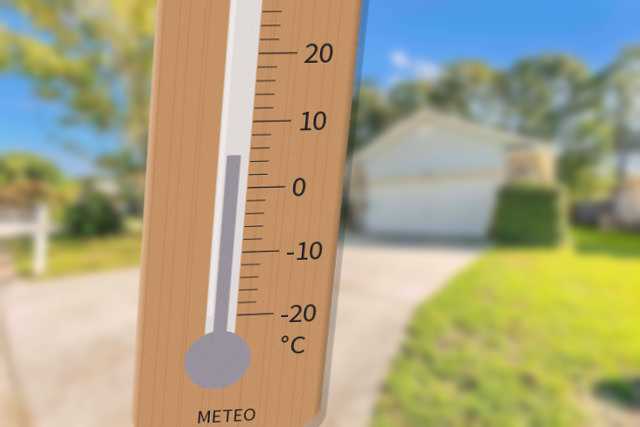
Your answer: 5
